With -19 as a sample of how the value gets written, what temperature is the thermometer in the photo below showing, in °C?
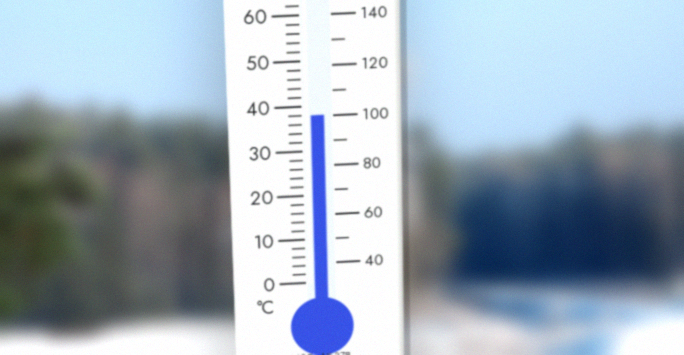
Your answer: 38
